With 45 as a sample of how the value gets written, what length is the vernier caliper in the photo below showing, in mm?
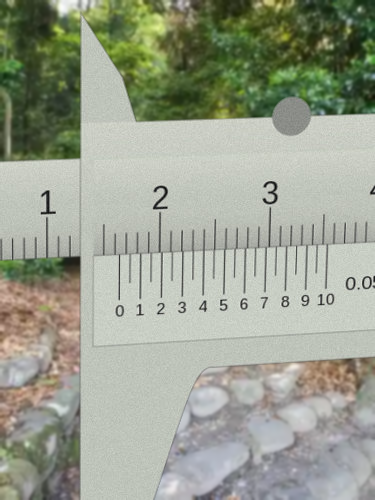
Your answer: 16.4
